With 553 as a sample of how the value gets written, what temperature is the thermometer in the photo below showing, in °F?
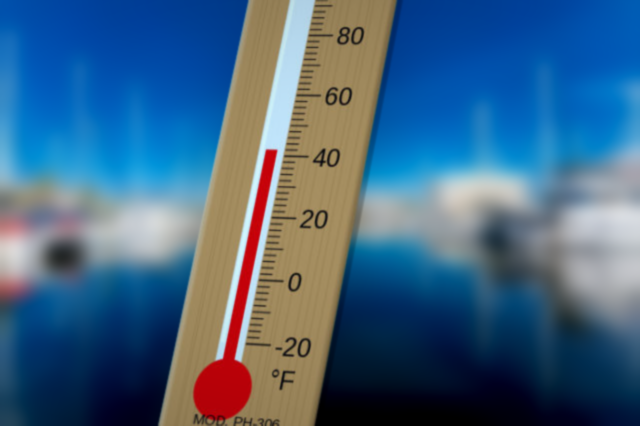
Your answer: 42
